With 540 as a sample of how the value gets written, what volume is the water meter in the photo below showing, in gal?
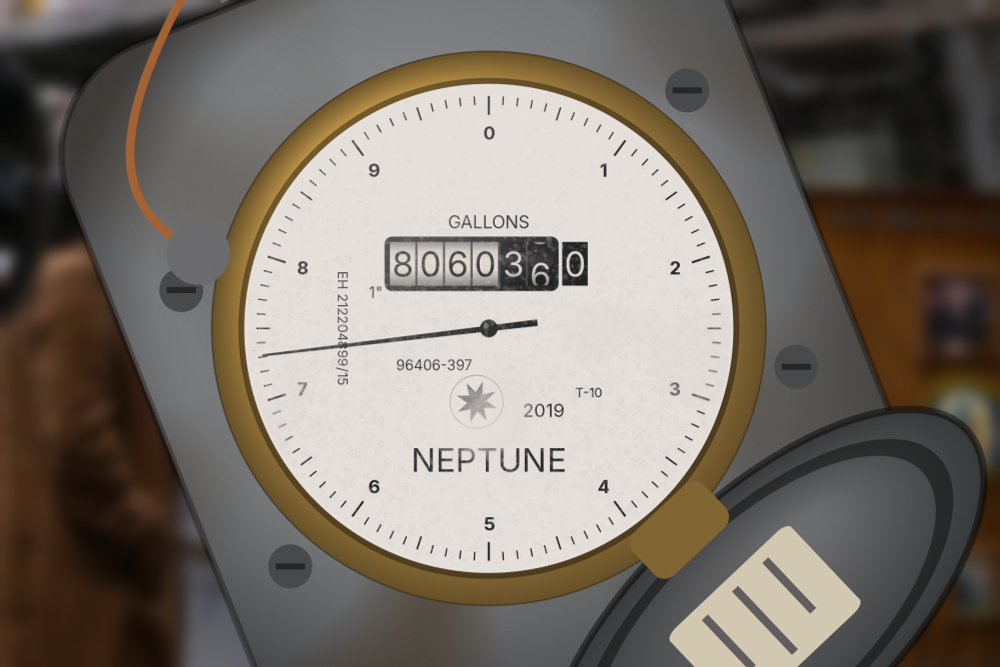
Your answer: 8060357.3
